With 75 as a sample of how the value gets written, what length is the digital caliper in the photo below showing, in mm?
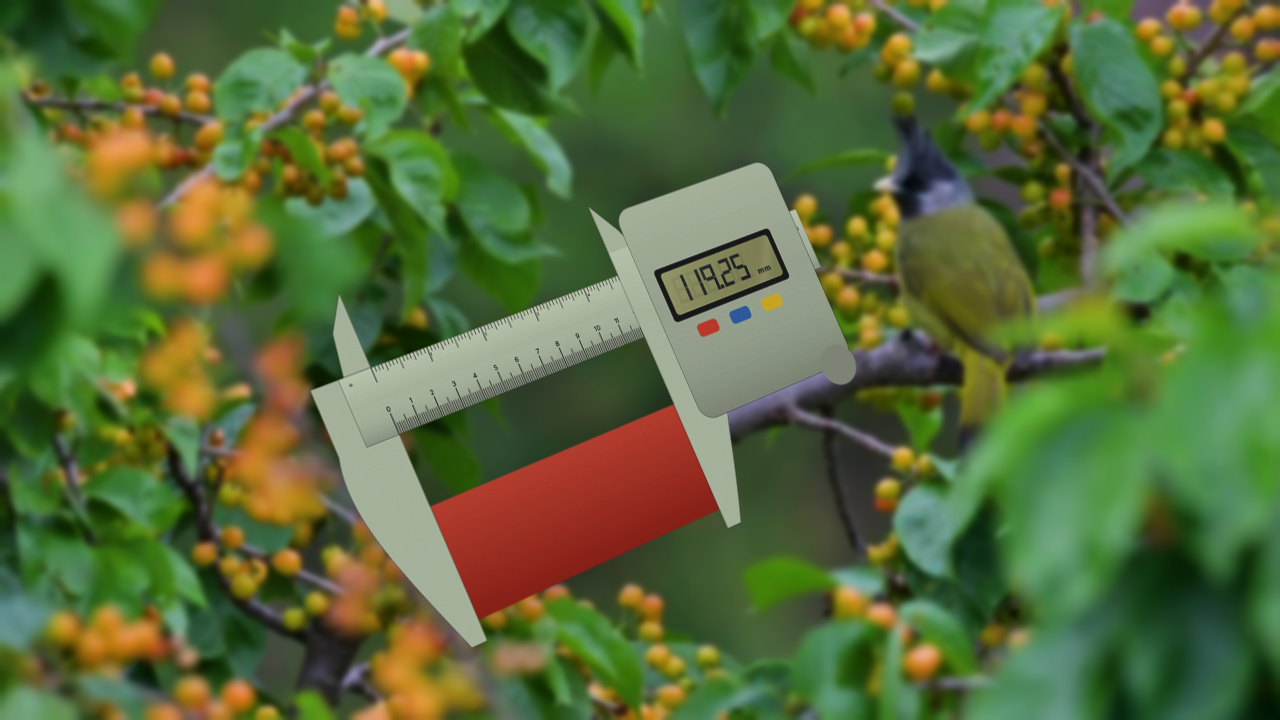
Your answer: 119.25
